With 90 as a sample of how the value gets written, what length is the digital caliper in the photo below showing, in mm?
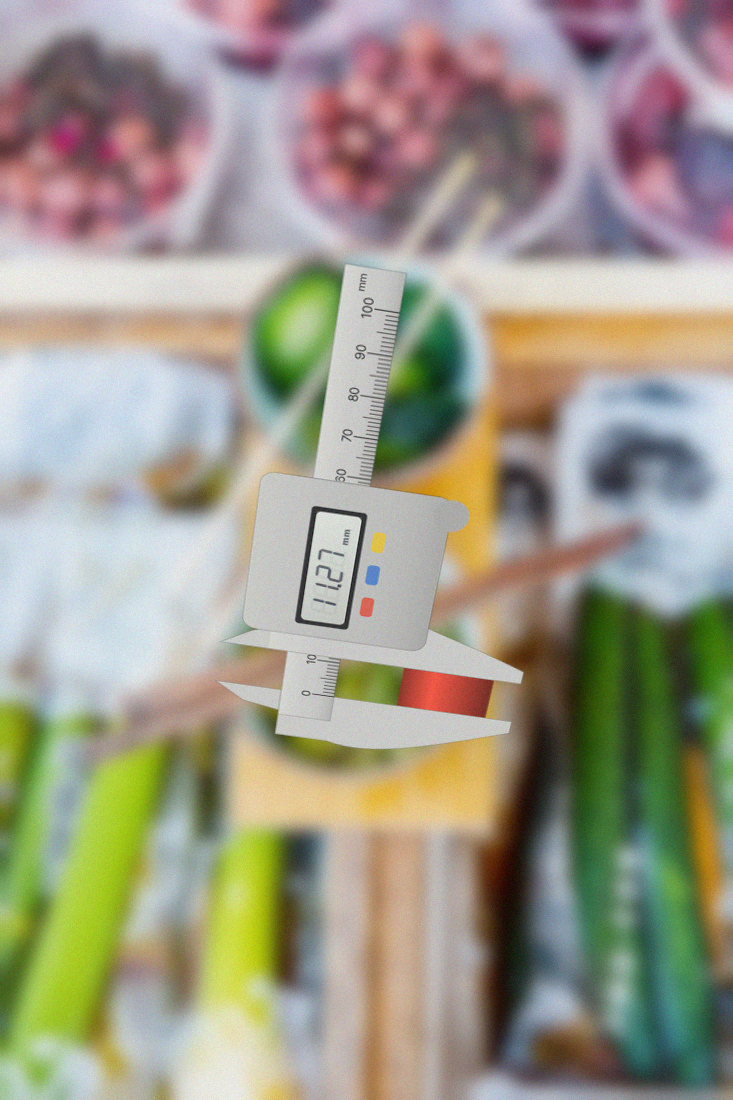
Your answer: 11.27
